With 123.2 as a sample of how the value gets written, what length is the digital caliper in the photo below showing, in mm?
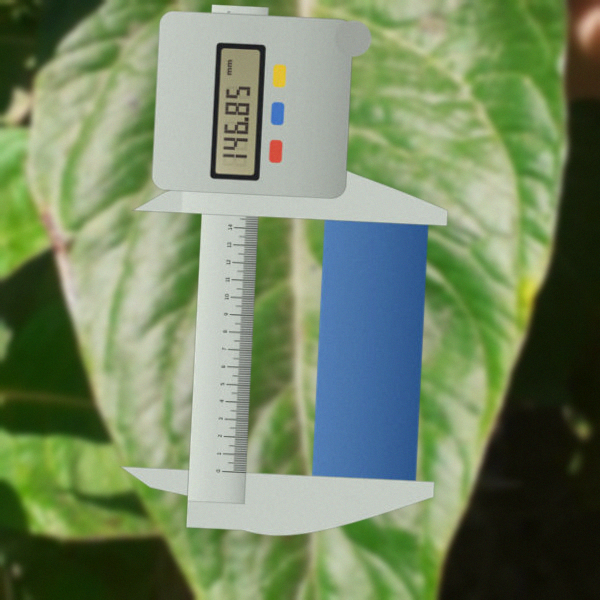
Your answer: 146.85
